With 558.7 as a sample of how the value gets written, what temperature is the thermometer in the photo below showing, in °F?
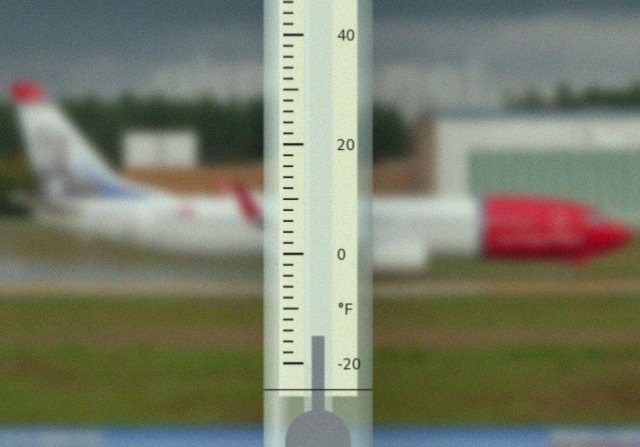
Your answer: -15
